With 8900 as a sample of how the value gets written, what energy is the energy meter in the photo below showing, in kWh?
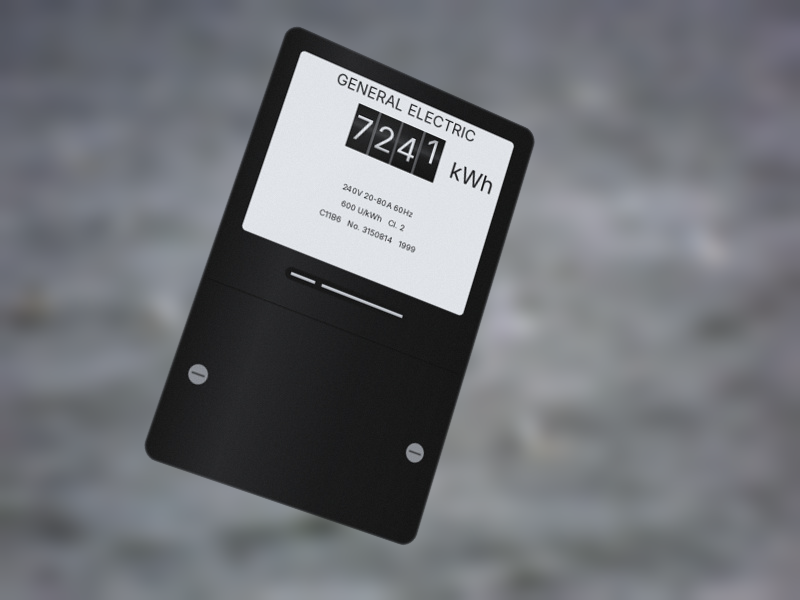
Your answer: 7241
